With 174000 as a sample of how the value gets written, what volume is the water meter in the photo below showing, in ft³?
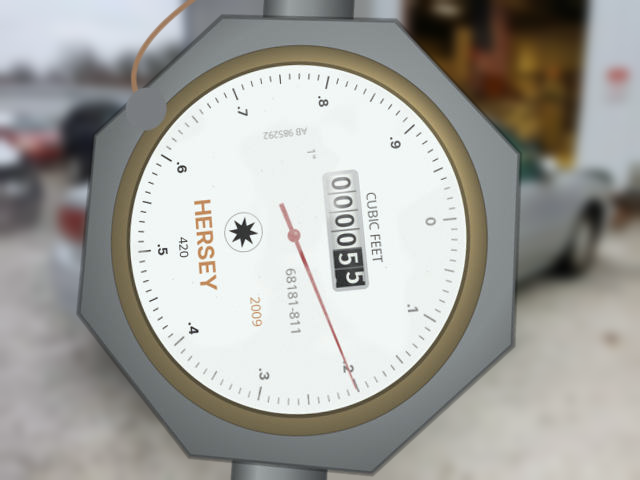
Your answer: 55.20
